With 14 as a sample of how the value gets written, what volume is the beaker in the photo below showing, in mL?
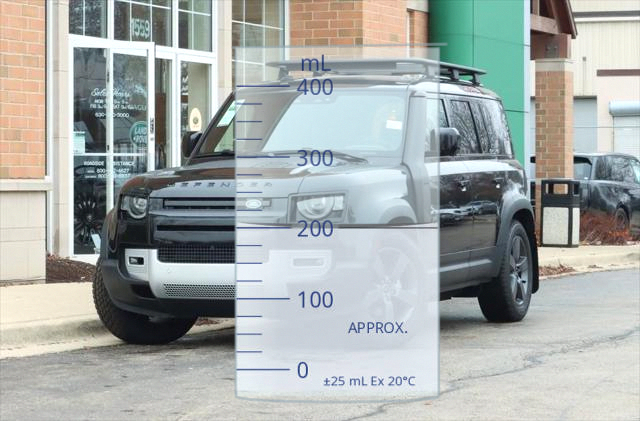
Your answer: 200
